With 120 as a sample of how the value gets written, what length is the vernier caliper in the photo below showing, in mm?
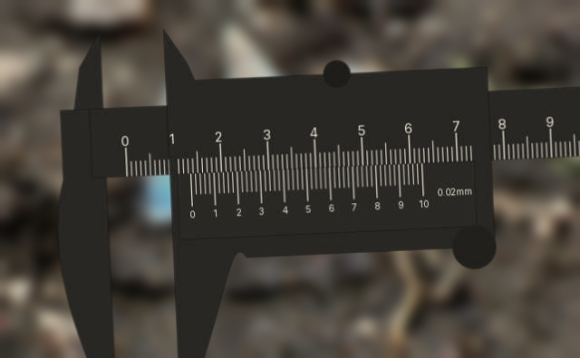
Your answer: 13.5
